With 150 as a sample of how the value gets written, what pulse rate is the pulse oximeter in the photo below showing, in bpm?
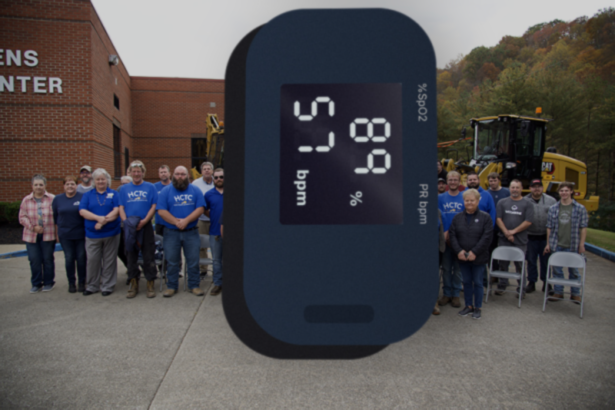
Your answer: 57
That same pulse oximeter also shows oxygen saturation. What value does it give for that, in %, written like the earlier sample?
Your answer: 89
